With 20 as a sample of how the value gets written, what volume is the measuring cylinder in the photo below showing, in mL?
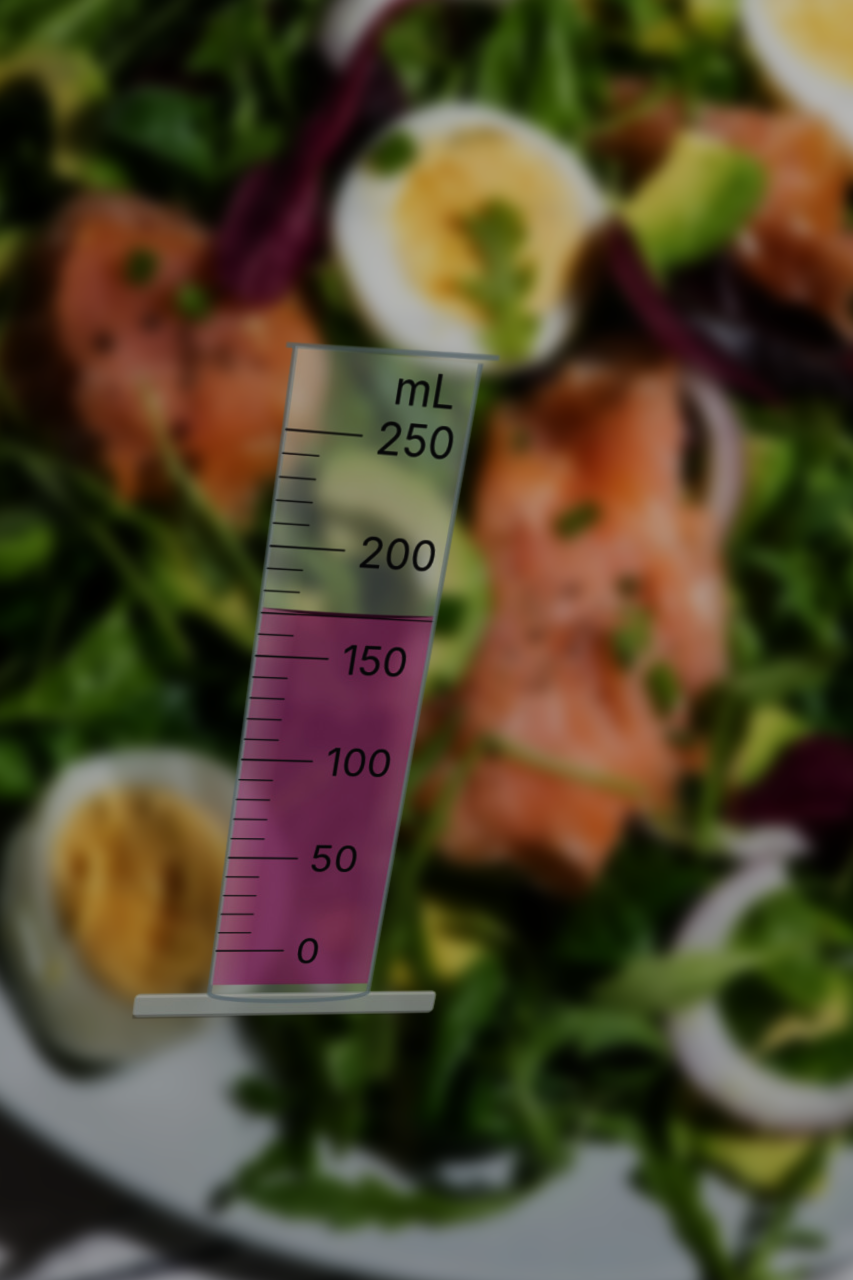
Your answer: 170
